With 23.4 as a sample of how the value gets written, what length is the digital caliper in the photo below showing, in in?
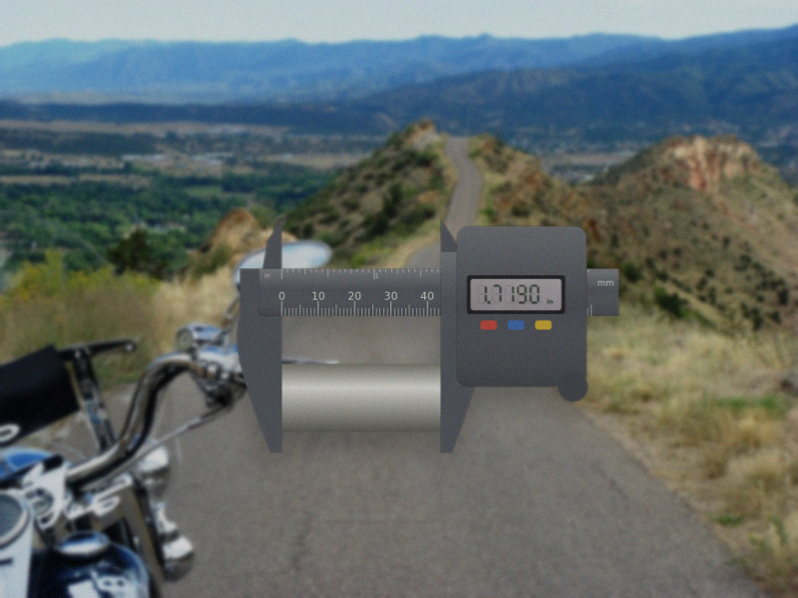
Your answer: 1.7190
